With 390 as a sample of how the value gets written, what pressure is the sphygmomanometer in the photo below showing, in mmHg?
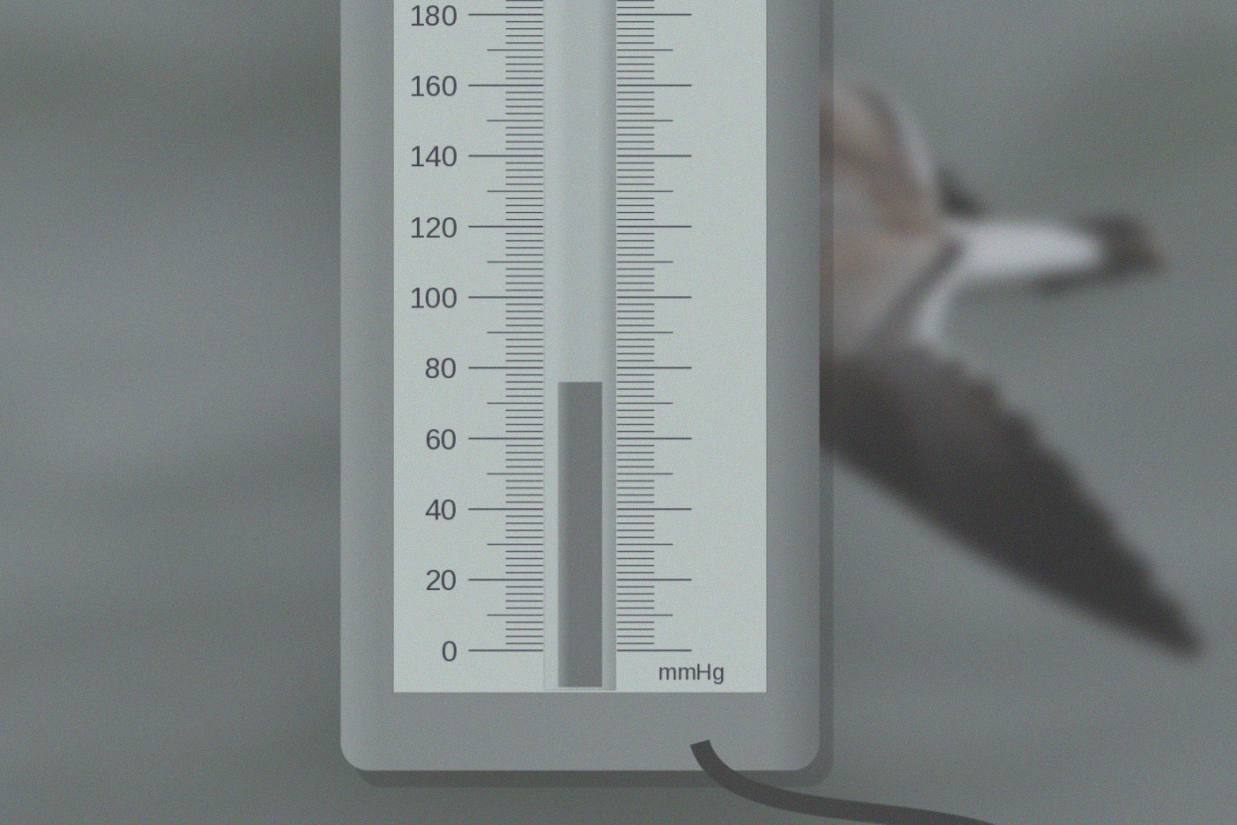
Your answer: 76
